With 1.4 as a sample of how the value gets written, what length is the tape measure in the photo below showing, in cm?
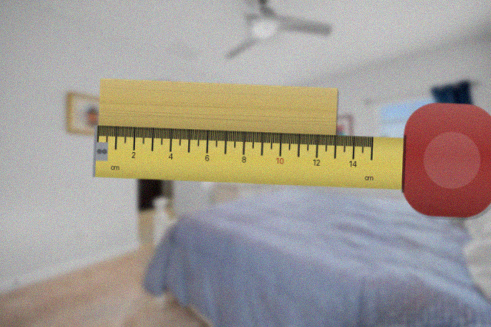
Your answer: 13
